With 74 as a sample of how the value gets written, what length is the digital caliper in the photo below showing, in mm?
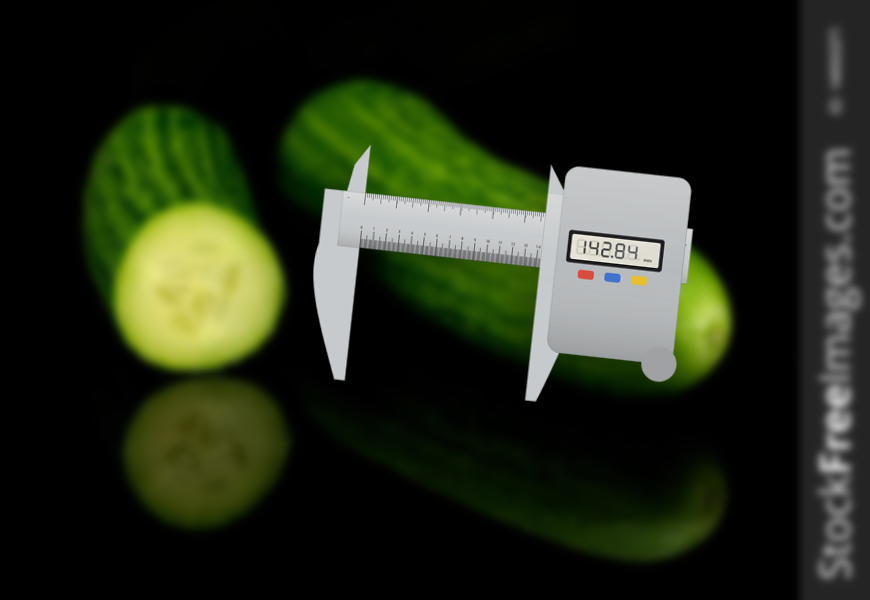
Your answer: 142.84
